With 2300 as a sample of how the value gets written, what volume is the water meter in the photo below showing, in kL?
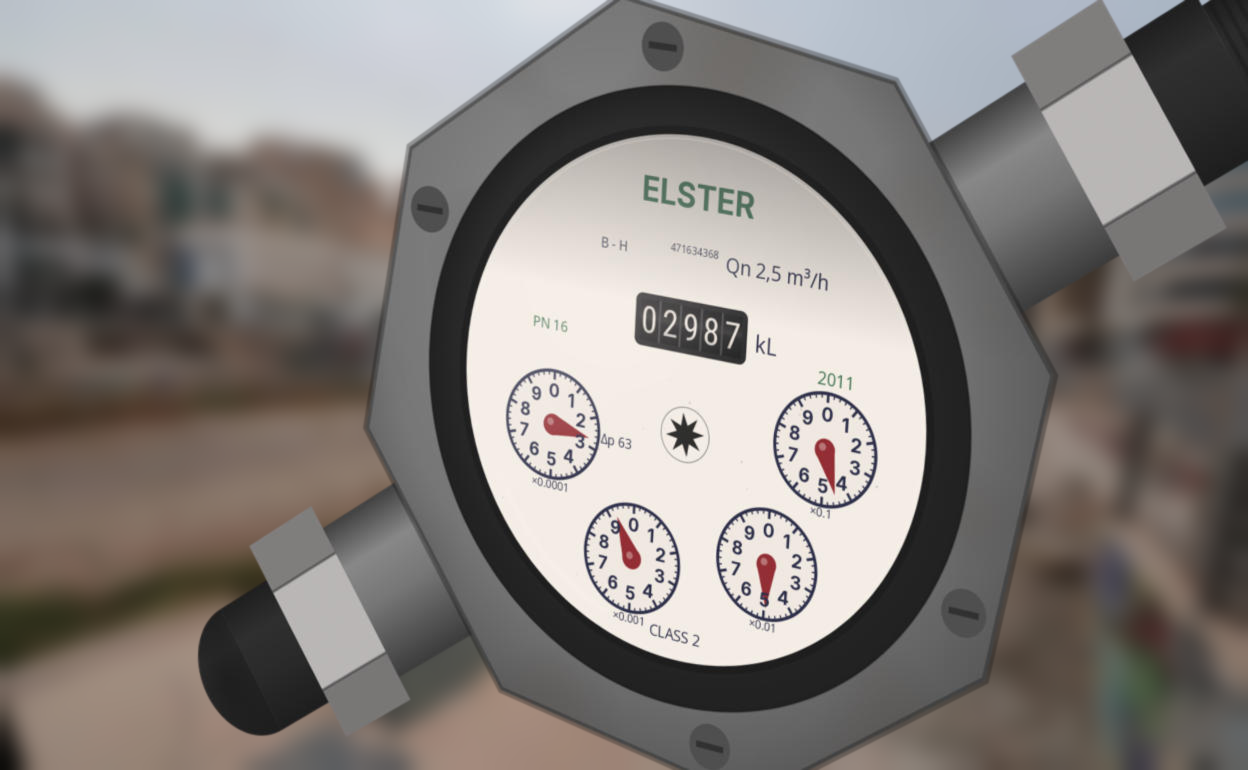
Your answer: 2987.4492
